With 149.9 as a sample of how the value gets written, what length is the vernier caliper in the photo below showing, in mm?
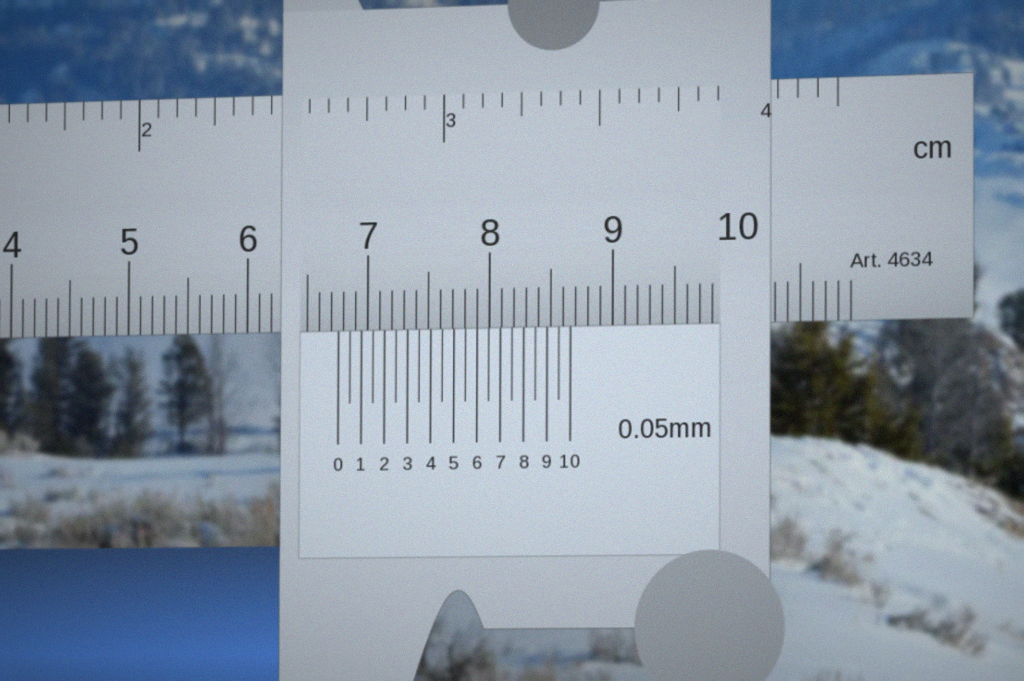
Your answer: 67.6
